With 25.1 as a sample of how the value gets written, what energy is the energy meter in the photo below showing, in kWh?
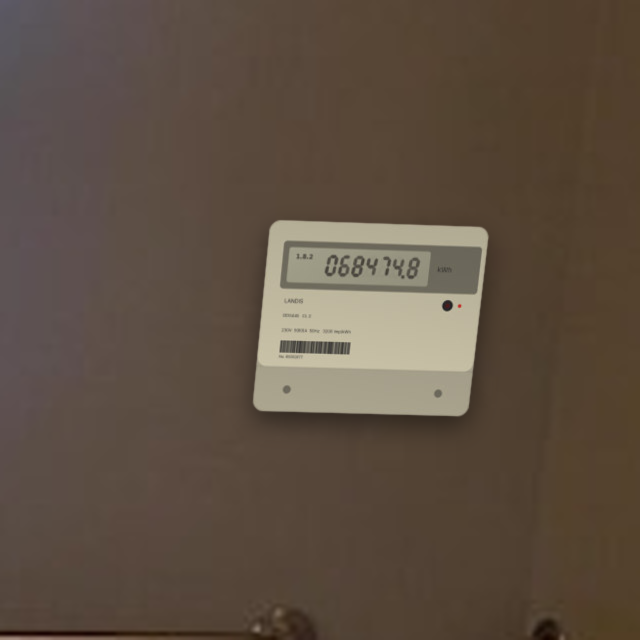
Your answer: 68474.8
